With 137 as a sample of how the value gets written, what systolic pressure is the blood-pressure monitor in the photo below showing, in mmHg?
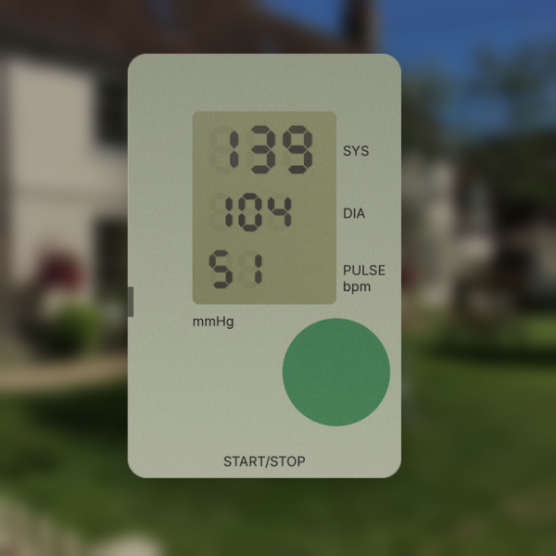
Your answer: 139
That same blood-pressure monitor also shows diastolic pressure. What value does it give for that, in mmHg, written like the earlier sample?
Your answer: 104
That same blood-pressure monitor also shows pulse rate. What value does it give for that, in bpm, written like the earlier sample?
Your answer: 51
